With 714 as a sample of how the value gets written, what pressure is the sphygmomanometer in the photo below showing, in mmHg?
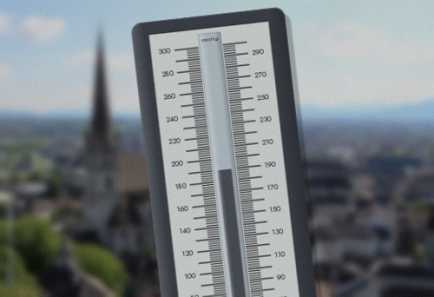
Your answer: 190
